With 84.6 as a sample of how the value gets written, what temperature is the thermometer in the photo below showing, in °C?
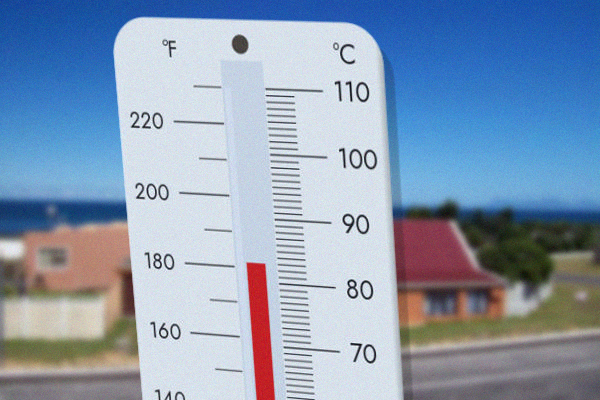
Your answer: 83
